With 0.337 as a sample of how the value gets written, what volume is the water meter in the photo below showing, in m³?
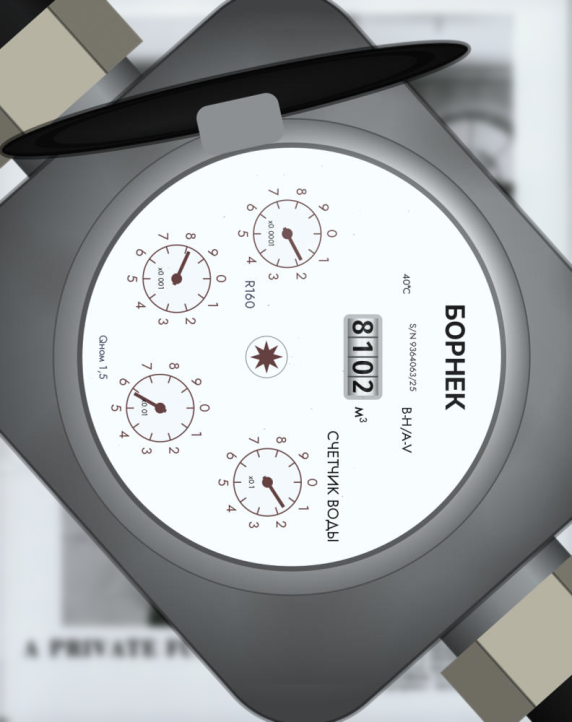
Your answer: 8102.1581
